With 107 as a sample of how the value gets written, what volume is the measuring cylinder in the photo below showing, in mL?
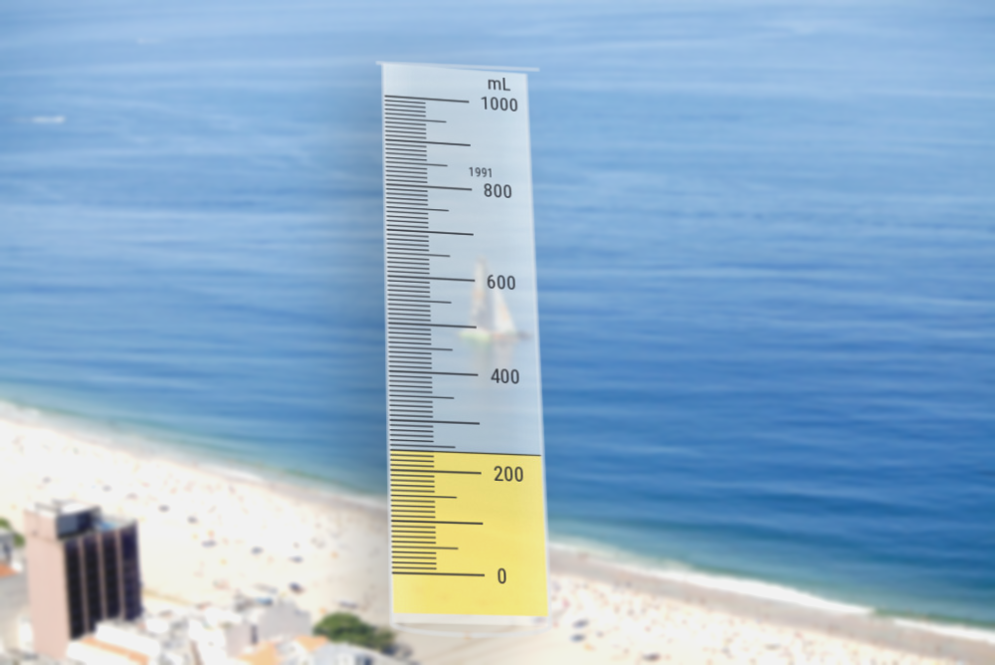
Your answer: 240
